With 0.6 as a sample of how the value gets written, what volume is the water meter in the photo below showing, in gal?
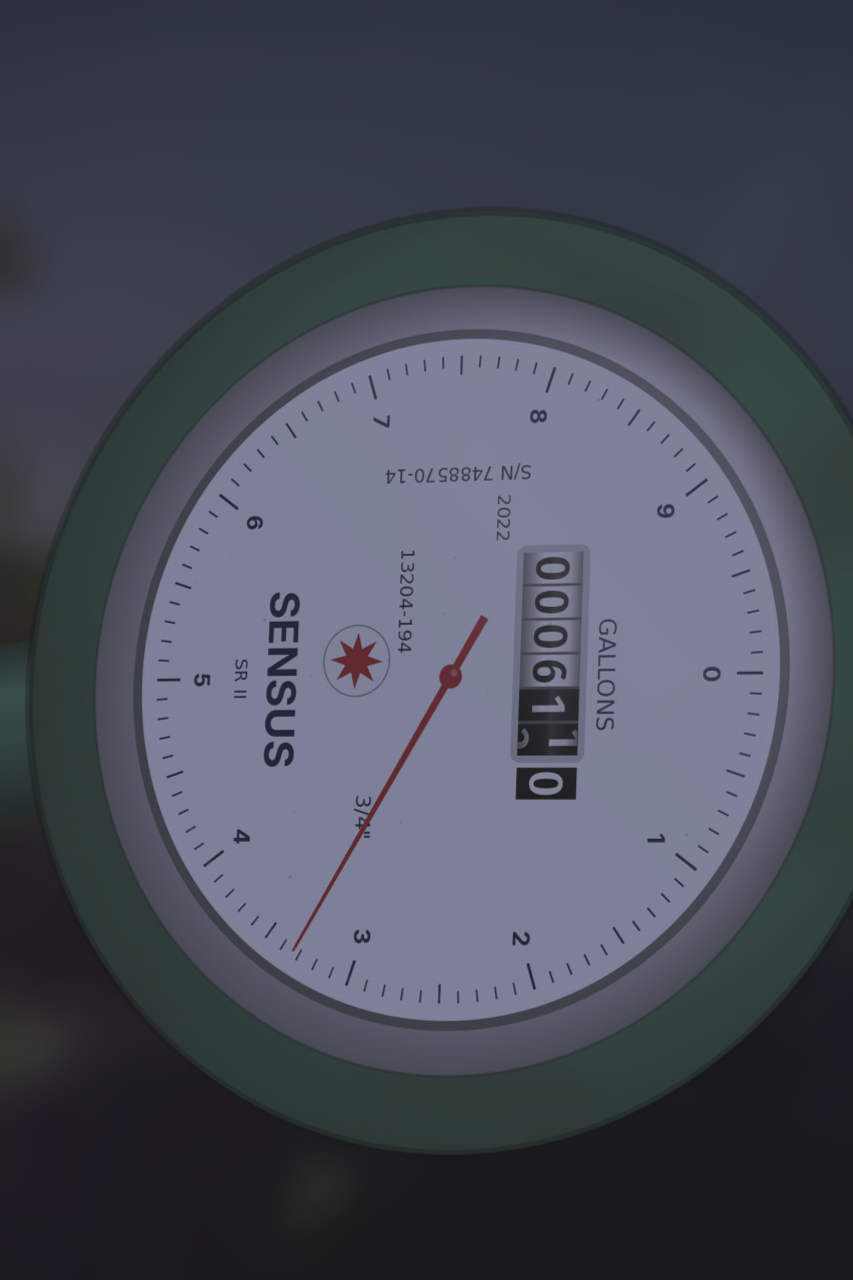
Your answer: 6113.3
